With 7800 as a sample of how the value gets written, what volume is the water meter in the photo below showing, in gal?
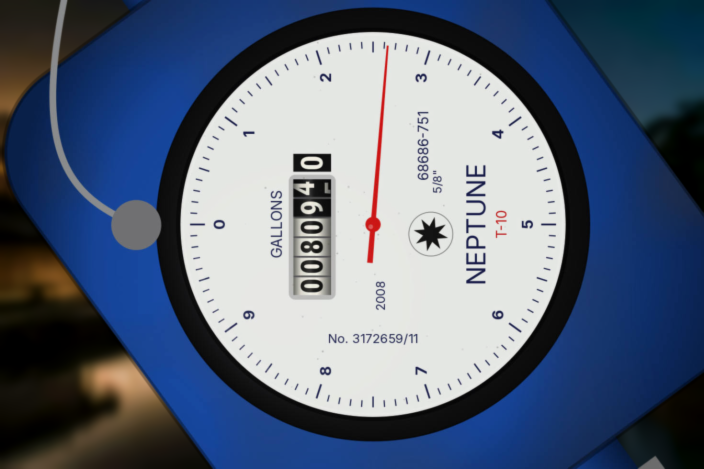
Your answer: 80942.6
